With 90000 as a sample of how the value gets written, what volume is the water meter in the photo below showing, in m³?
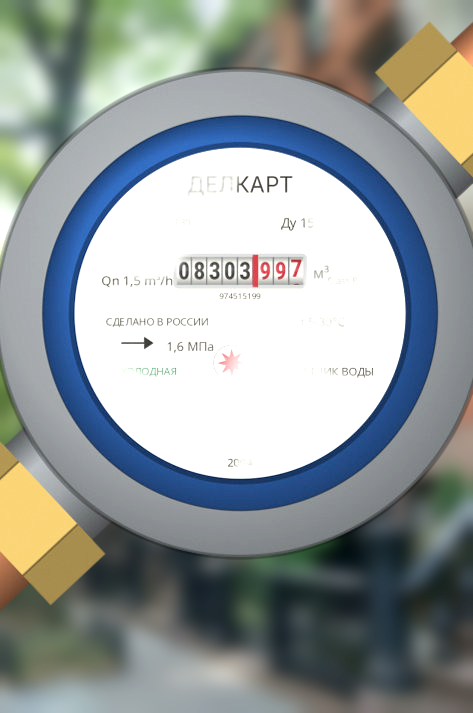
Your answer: 8303.997
